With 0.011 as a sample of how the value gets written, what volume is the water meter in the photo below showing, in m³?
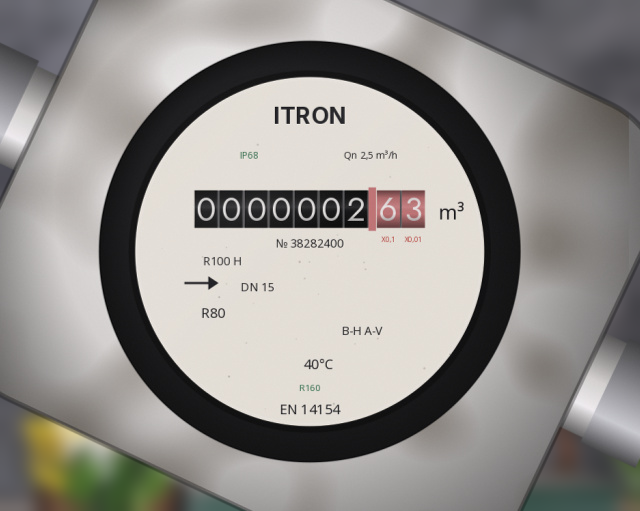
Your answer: 2.63
